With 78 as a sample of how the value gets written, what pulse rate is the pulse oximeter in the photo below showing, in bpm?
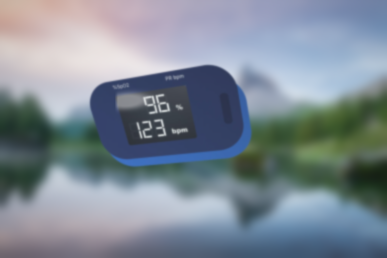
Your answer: 123
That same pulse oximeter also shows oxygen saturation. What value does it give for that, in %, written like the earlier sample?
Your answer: 96
